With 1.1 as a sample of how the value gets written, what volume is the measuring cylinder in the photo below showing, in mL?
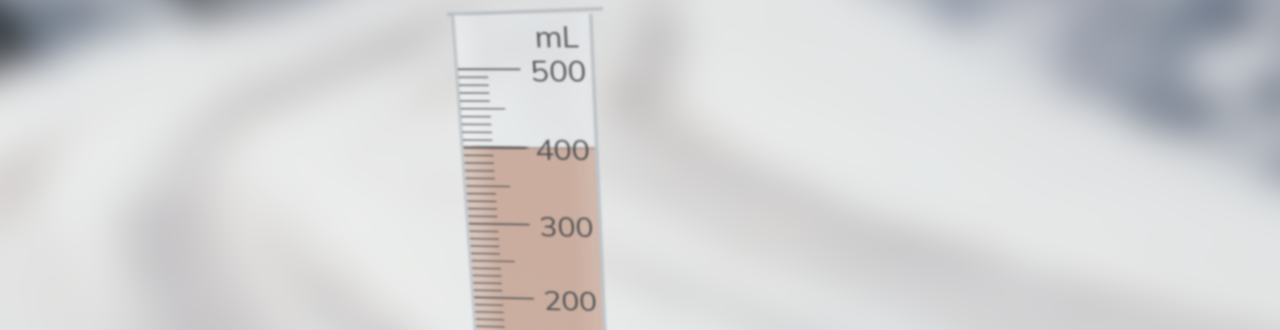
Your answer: 400
